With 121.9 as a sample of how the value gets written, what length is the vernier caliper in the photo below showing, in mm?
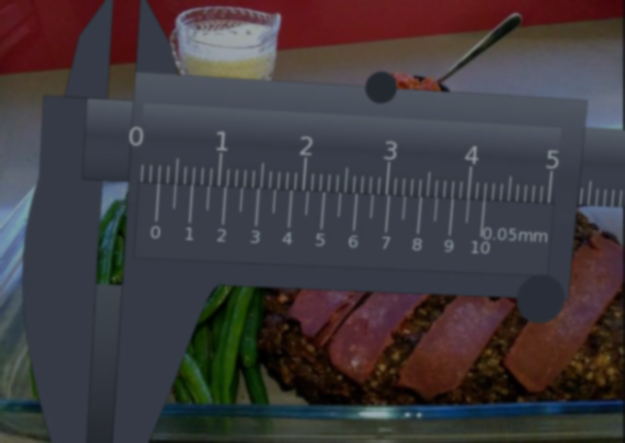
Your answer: 3.0
